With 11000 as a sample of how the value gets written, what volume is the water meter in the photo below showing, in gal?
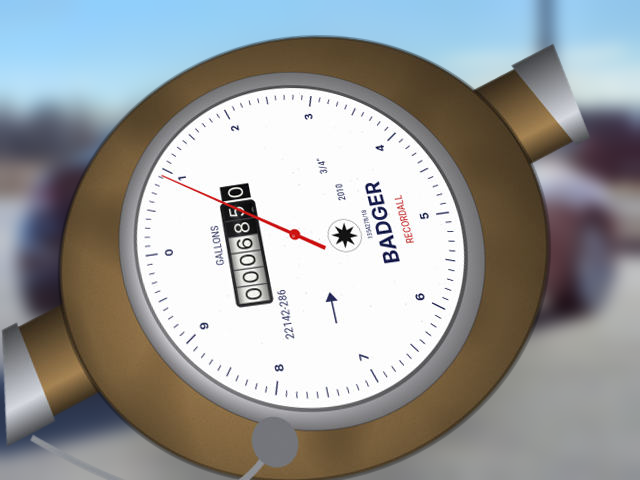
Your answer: 6850.9
